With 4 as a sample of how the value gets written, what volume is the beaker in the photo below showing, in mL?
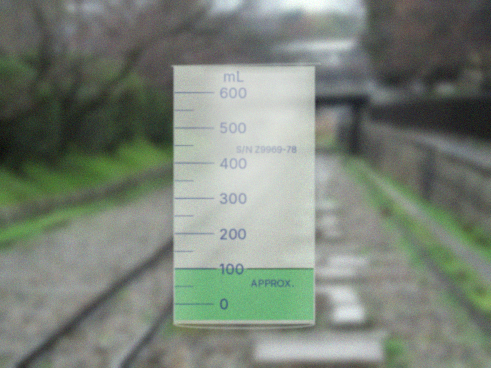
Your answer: 100
